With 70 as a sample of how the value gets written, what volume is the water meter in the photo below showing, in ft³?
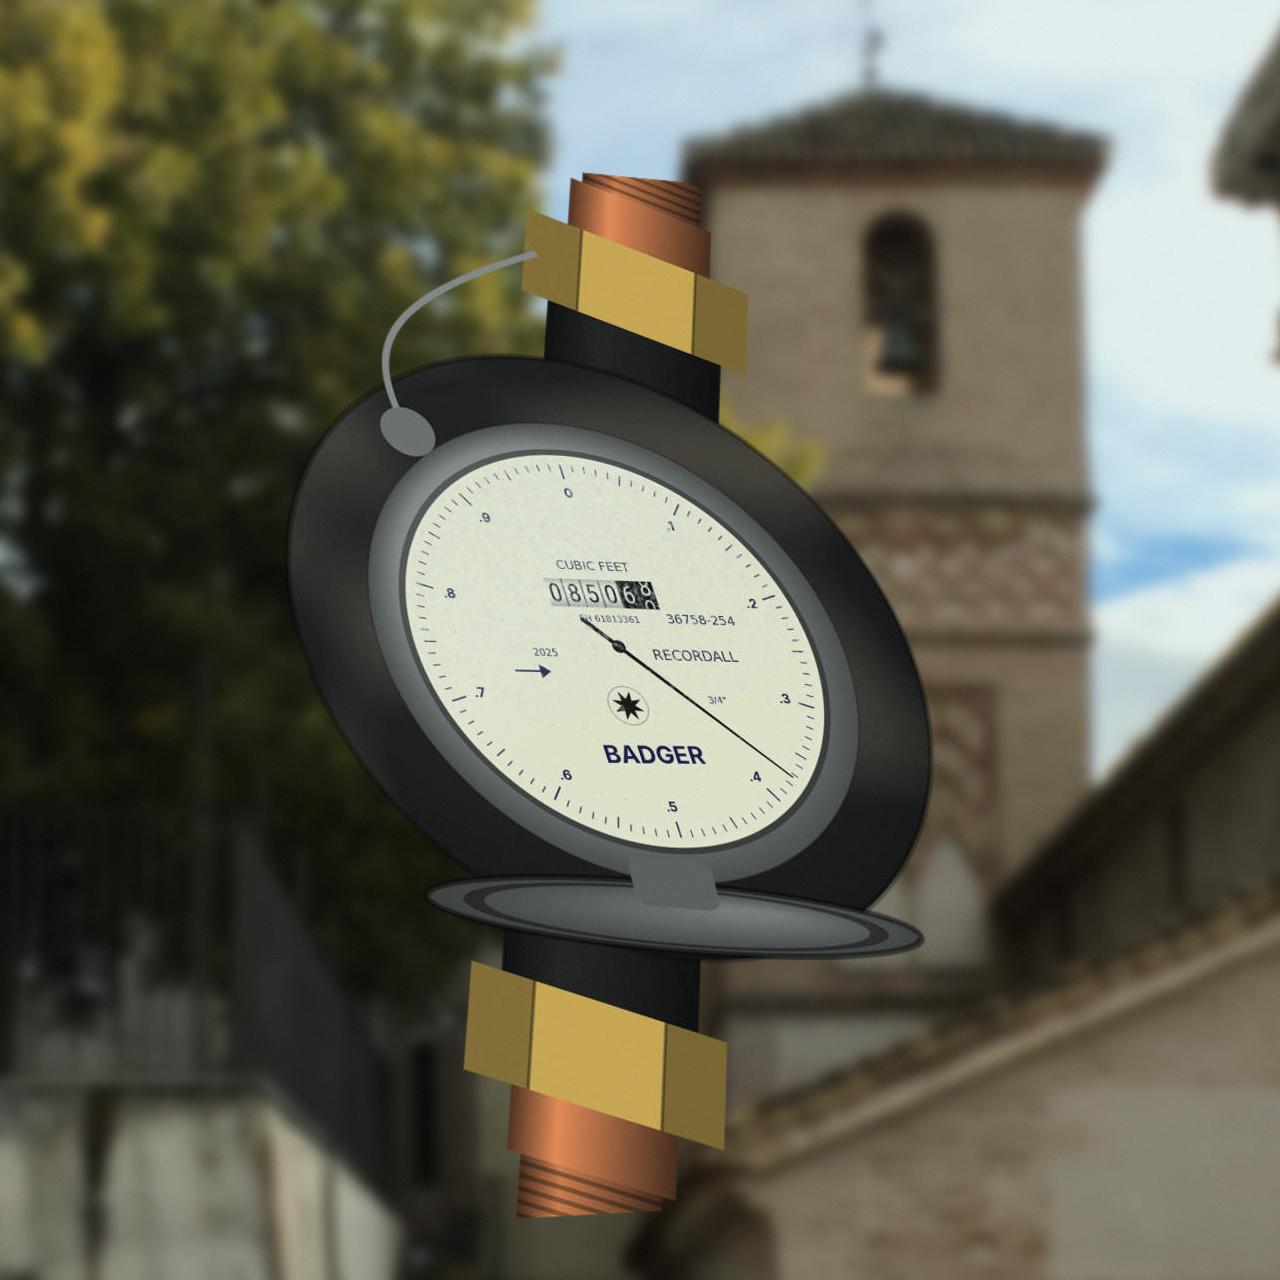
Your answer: 85068.37
